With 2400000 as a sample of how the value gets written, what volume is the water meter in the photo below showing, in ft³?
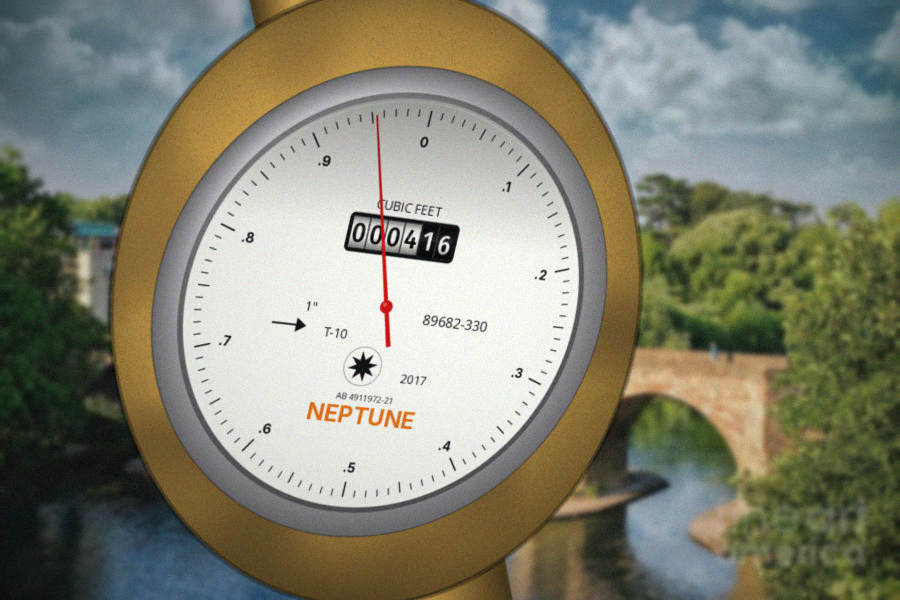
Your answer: 415.95
